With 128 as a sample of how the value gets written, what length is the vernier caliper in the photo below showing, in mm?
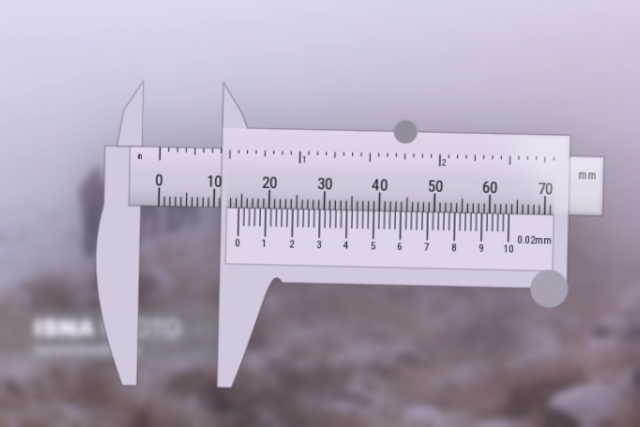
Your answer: 14.5
